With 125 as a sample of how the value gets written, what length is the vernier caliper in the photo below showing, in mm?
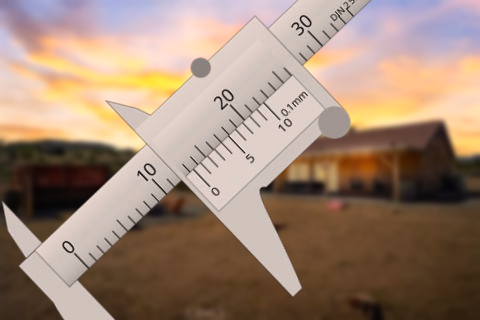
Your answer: 13.4
